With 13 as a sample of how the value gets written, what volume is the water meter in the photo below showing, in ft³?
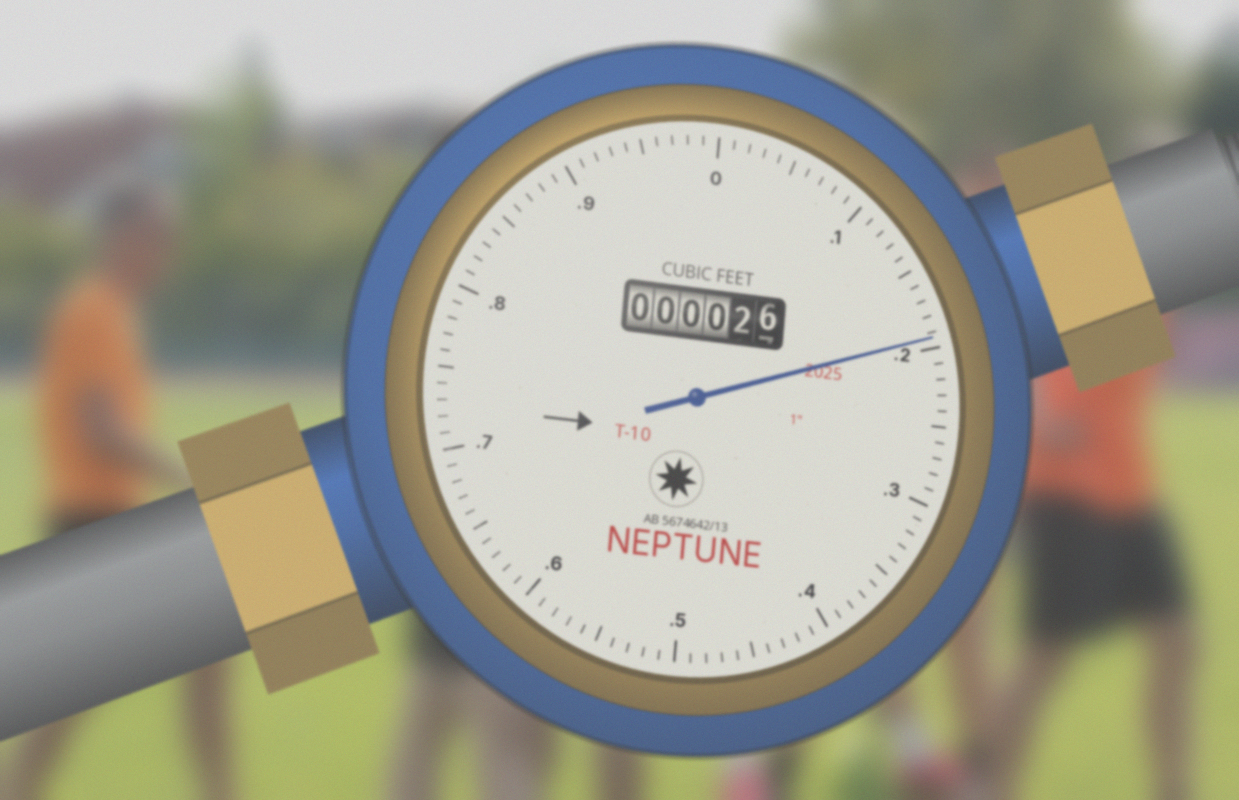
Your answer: 26.19
